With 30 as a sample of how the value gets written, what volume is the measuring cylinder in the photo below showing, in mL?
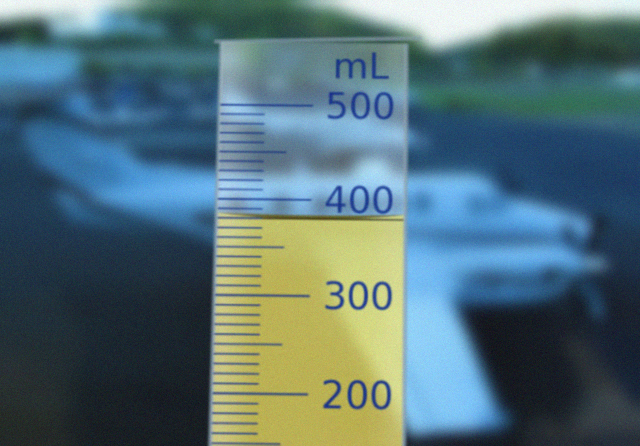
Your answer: 380
